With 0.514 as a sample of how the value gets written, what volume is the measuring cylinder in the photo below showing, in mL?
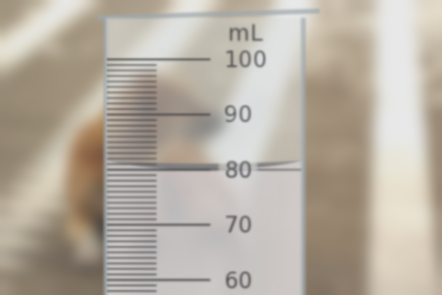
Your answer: 80
